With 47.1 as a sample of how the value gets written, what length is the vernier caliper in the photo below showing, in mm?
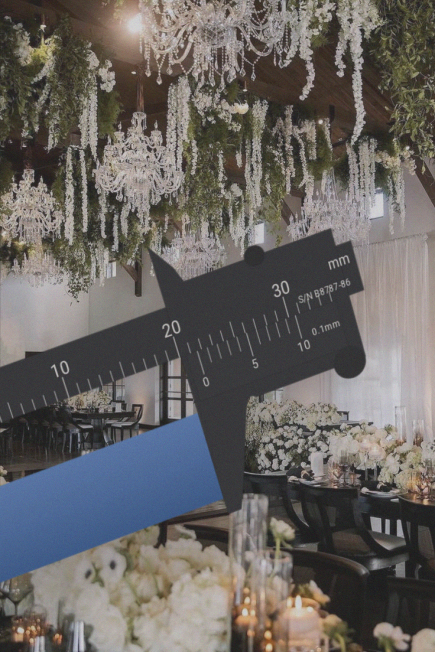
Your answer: 21.6
